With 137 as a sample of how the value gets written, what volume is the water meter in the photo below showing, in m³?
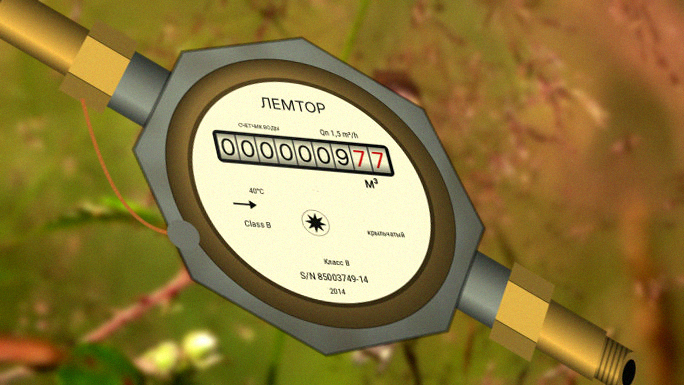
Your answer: 9.77
